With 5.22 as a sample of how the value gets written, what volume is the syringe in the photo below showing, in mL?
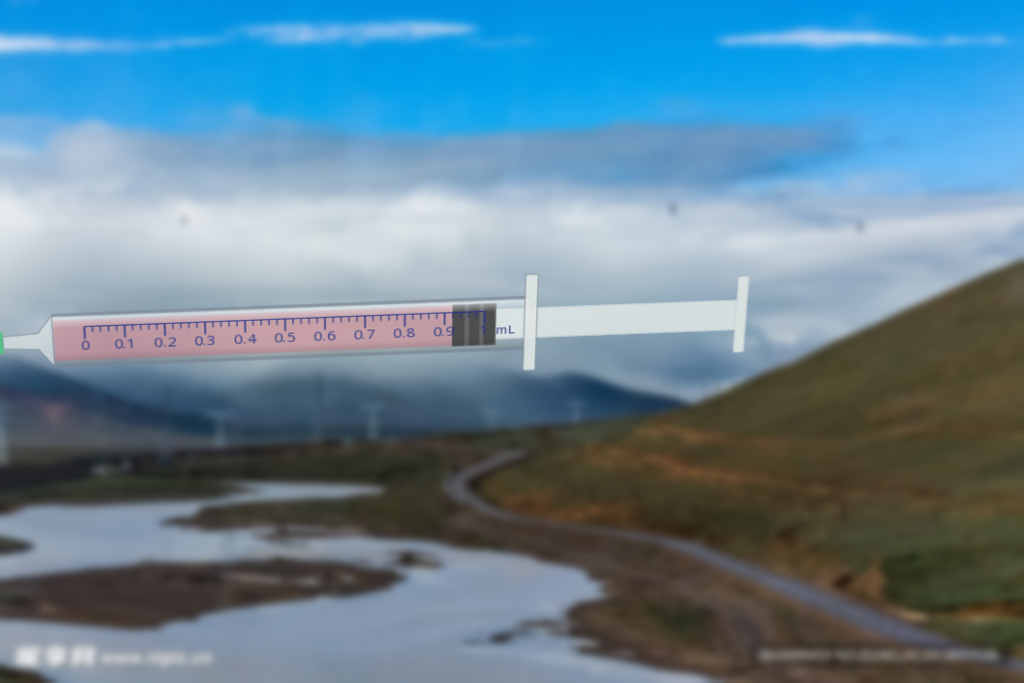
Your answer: 0.92
